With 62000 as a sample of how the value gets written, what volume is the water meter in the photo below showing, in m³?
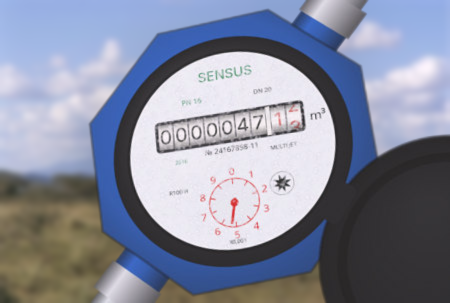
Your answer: 47.125
